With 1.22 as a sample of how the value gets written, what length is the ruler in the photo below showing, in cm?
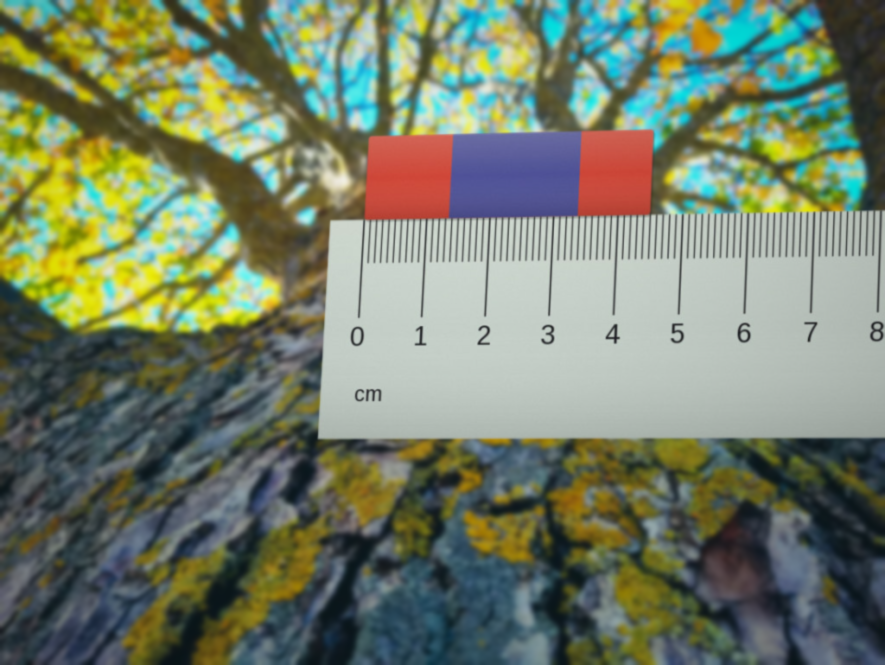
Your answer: 4.5
